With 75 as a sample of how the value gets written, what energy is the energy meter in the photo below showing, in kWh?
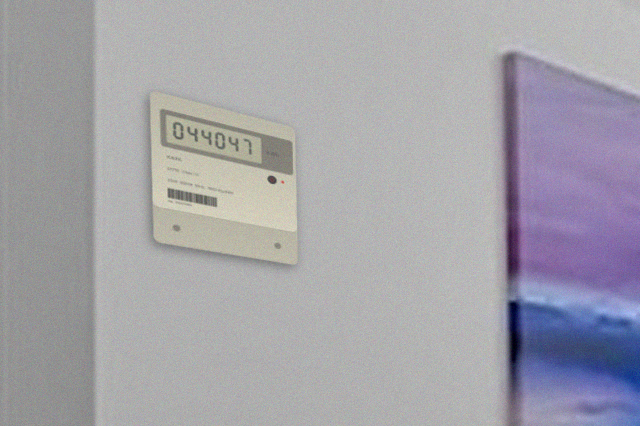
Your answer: 44047
